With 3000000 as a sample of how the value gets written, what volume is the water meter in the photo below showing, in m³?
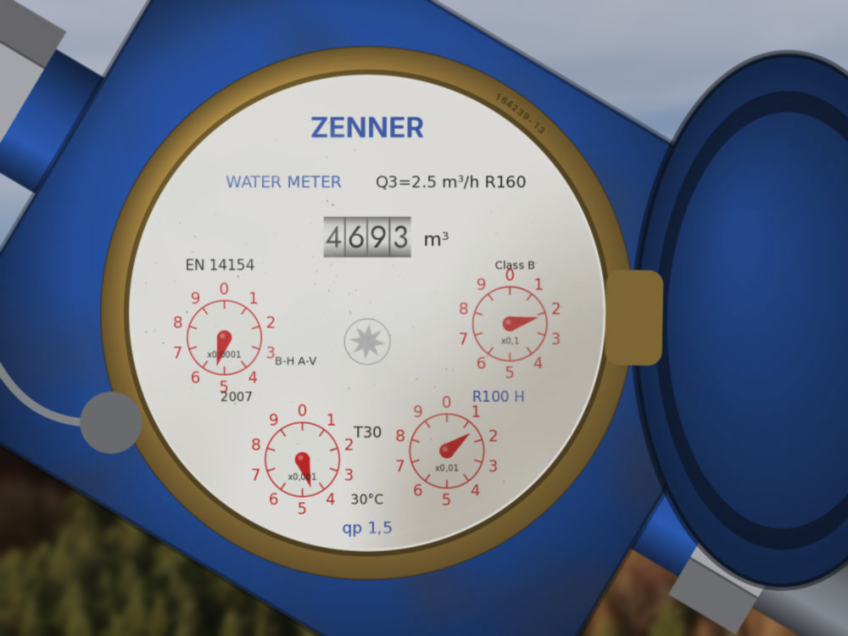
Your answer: 4693.2145
